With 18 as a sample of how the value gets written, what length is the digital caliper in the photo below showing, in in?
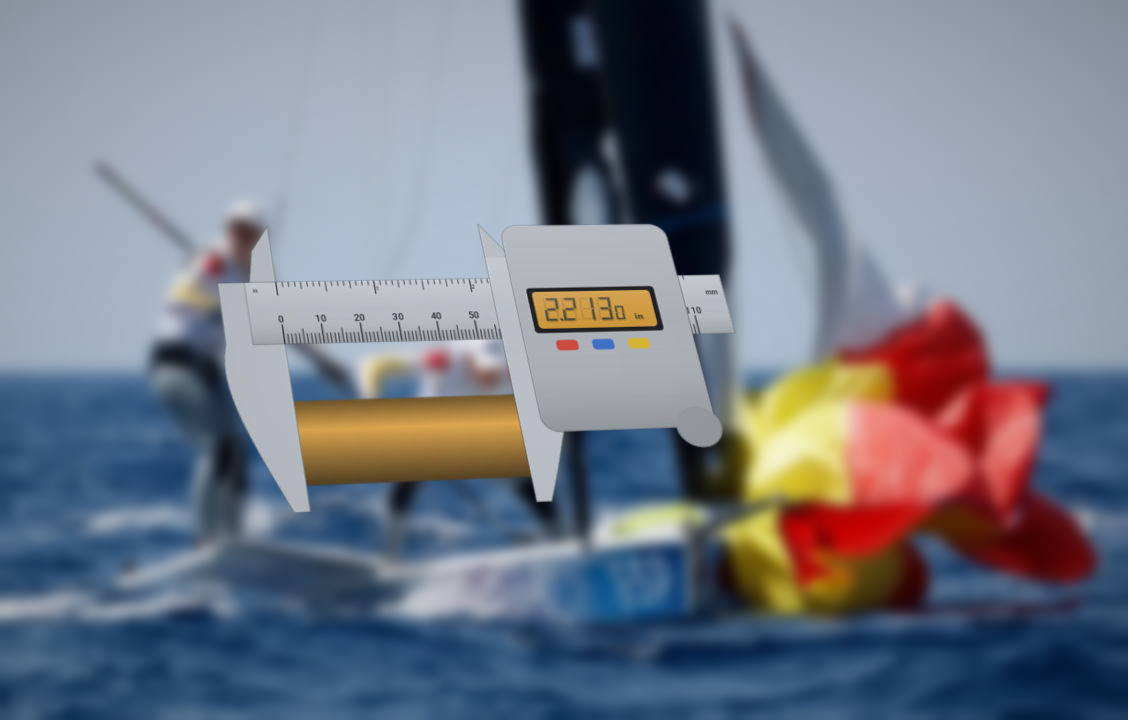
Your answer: 2.2130
